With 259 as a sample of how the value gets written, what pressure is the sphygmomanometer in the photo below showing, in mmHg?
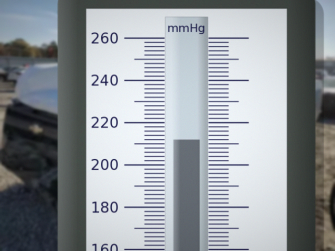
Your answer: 212
